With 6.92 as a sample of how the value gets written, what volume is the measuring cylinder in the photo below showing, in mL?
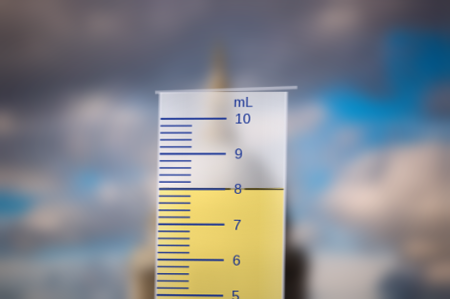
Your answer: 8
